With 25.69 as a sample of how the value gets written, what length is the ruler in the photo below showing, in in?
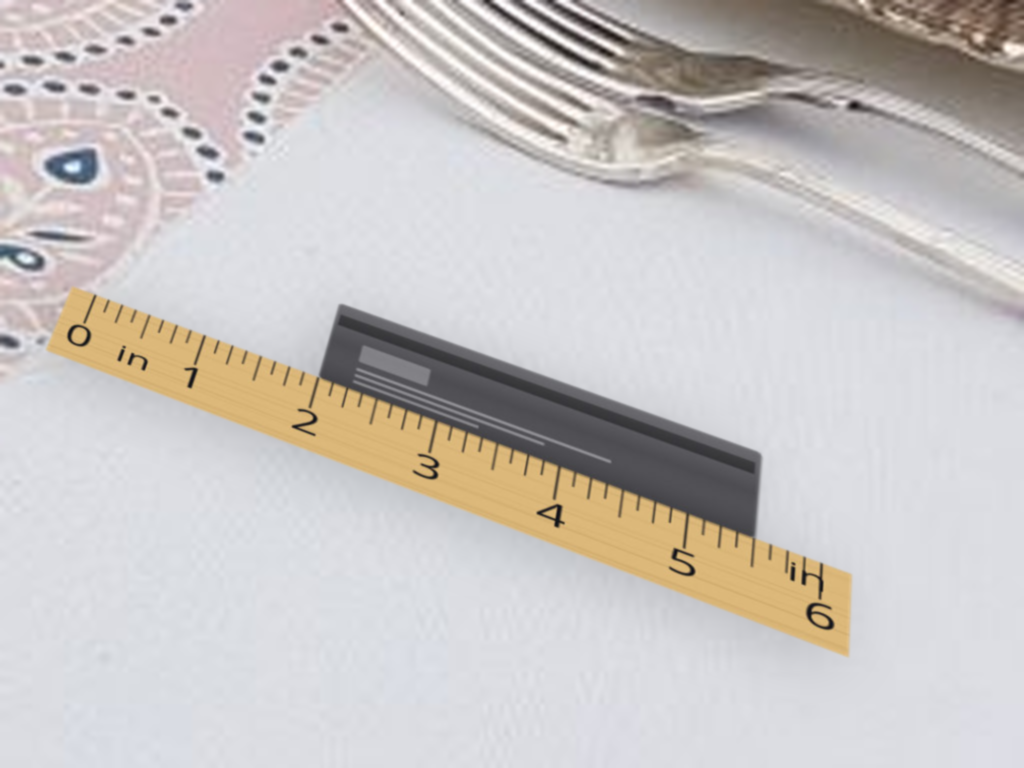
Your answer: 3.5
